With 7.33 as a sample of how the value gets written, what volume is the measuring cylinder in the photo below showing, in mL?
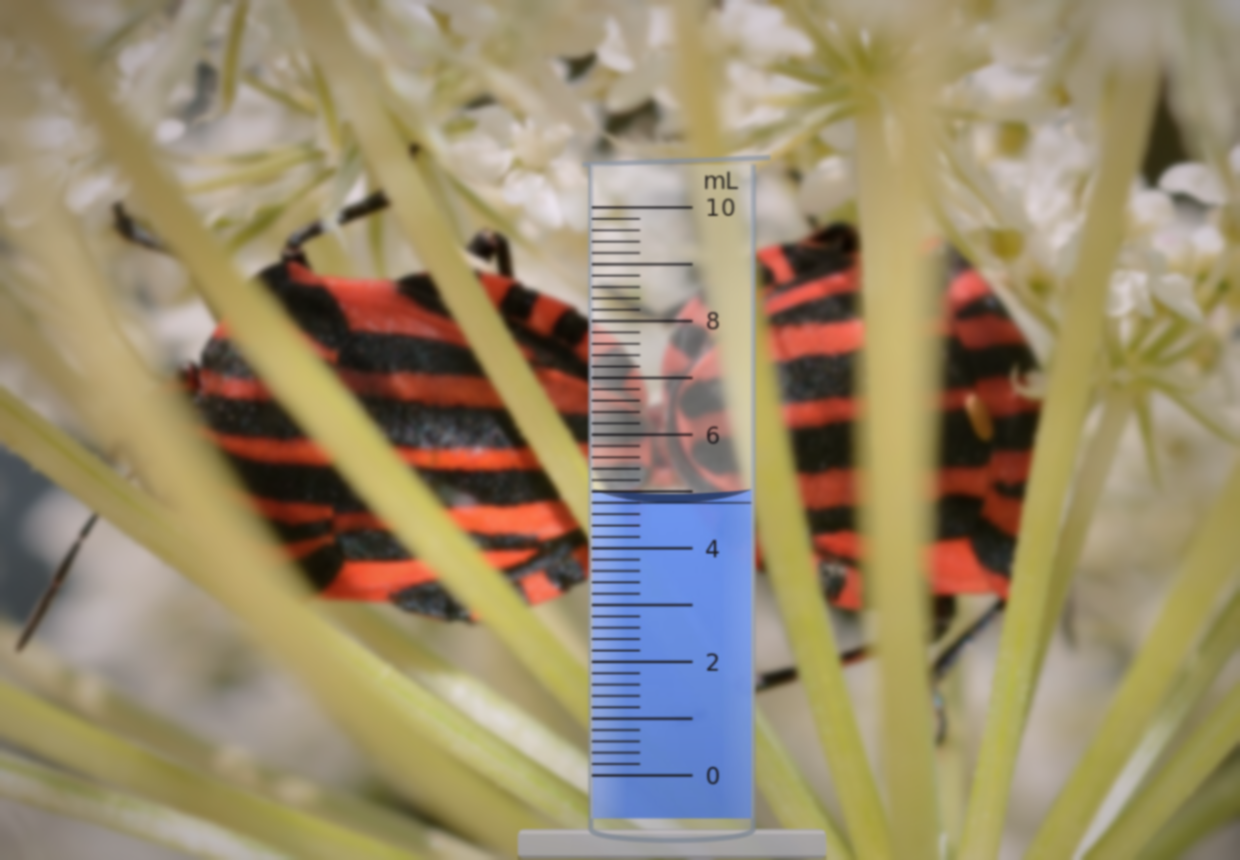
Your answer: 4.8
